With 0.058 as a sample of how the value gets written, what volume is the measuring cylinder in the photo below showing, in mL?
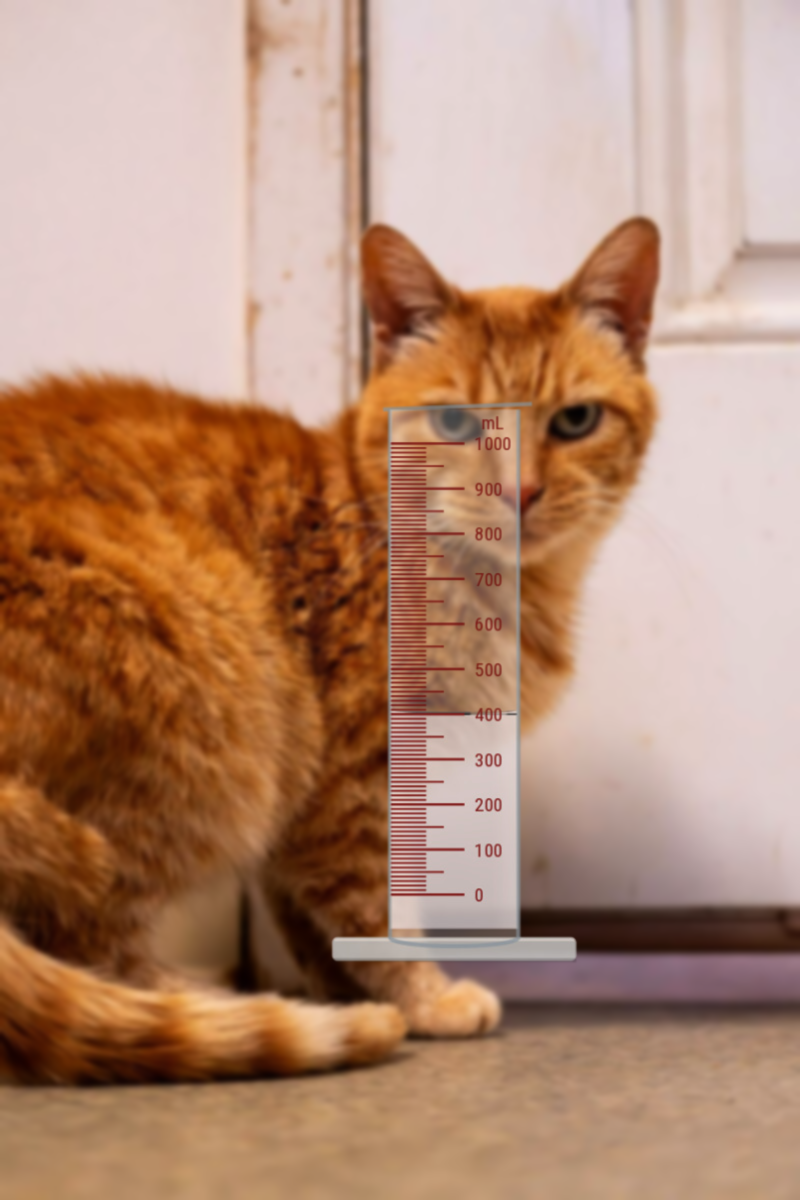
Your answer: 400
